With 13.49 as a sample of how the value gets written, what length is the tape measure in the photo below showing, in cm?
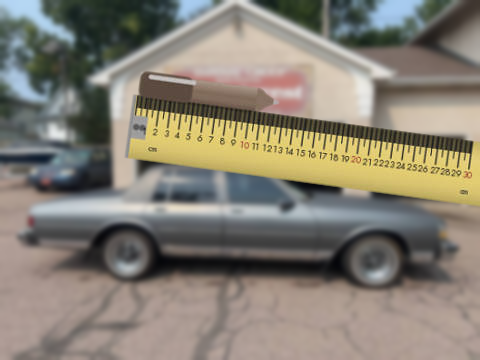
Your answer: 12.5
